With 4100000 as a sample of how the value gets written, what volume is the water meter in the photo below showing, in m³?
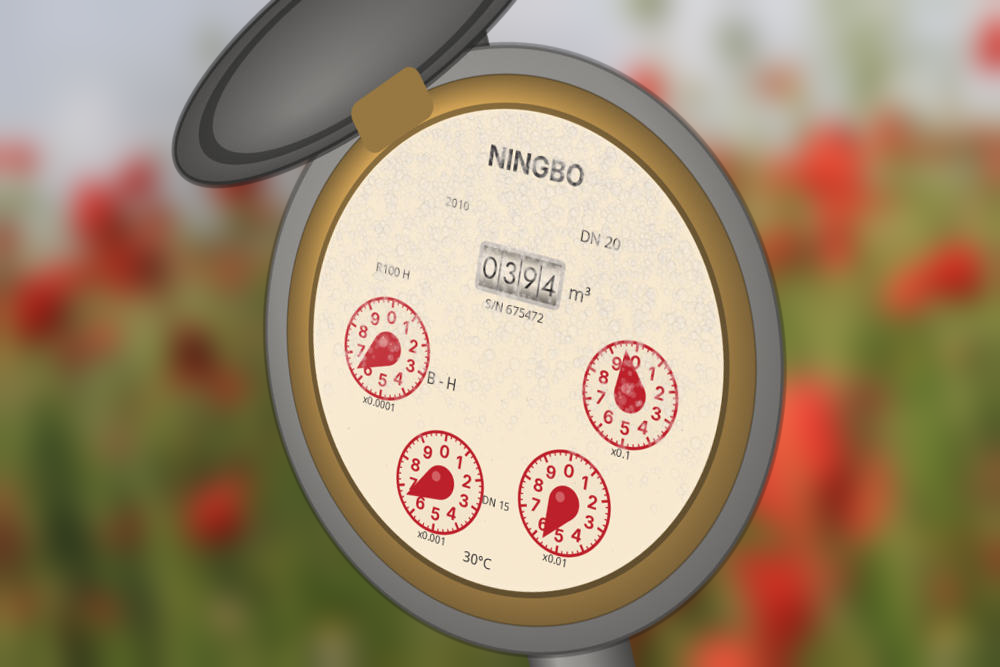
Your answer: 393.9566
